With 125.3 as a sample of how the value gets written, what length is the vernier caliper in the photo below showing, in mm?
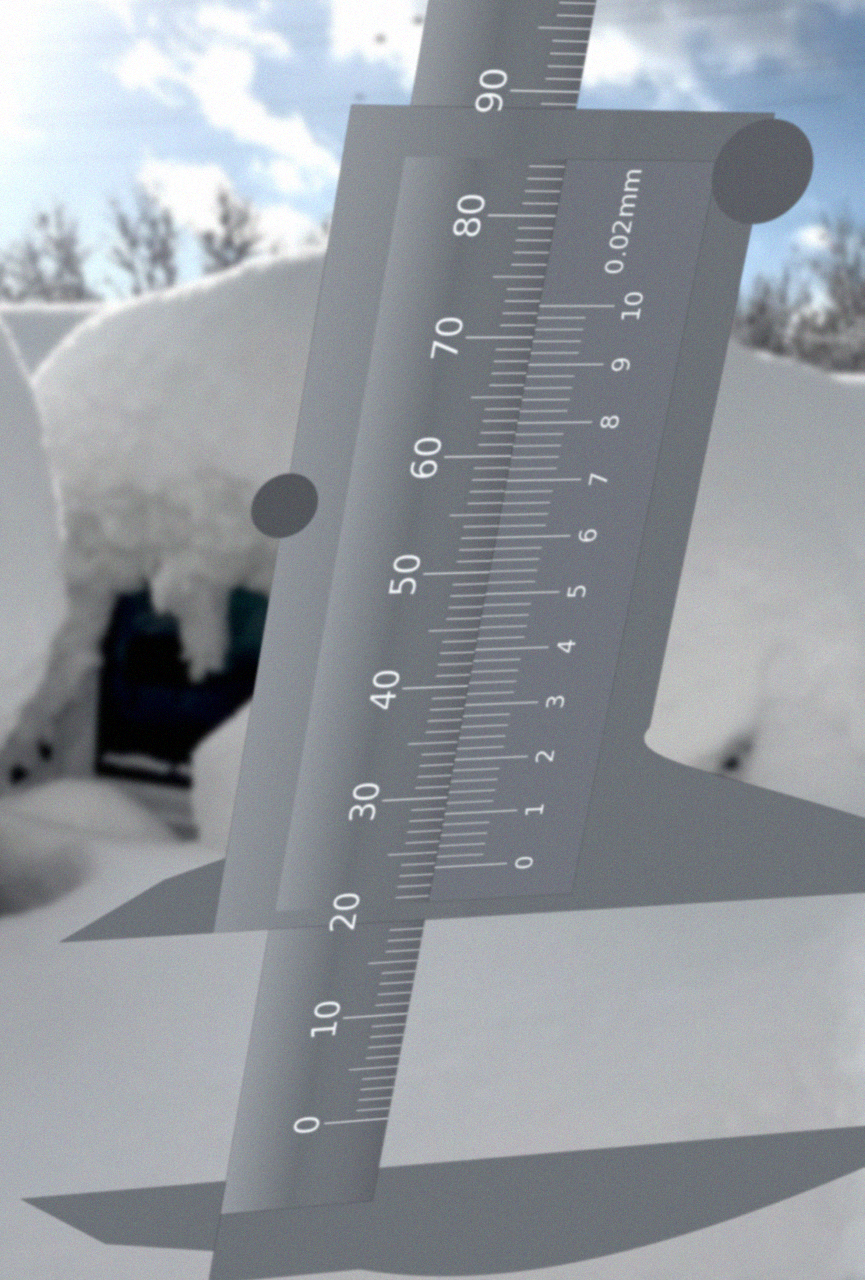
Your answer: 23.6
